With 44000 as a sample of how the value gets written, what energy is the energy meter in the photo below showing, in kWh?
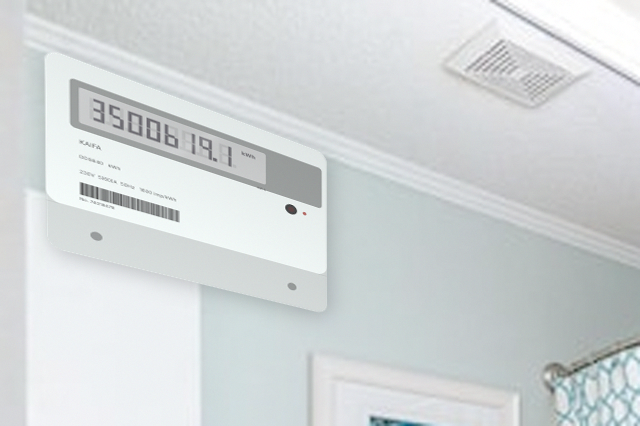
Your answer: 3500619.1
